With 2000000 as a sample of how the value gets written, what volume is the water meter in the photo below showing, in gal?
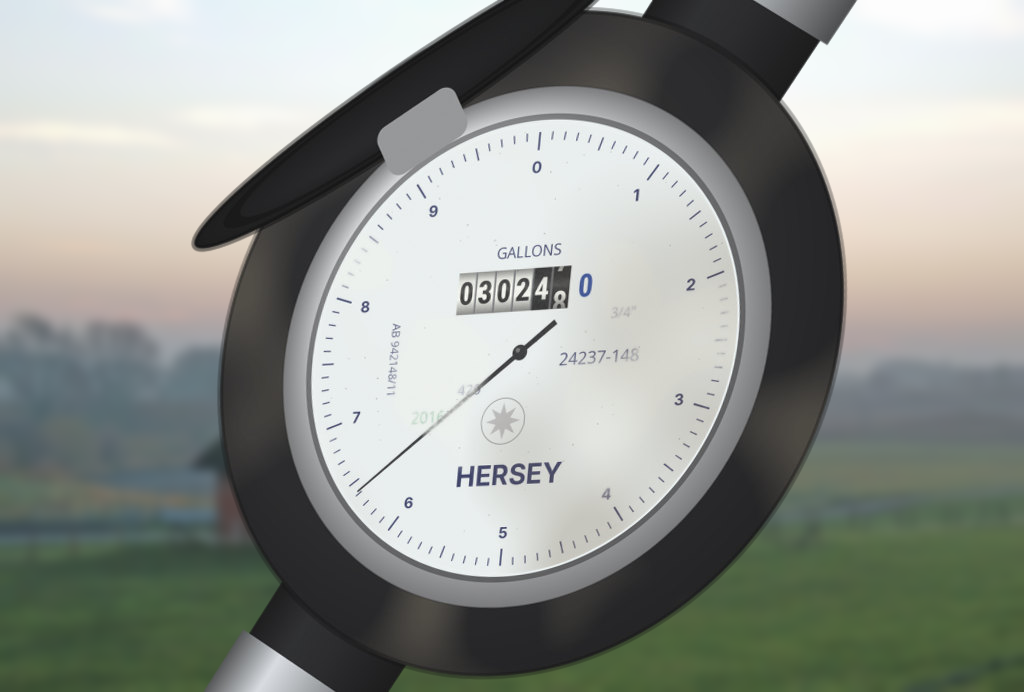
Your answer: 302476.4
